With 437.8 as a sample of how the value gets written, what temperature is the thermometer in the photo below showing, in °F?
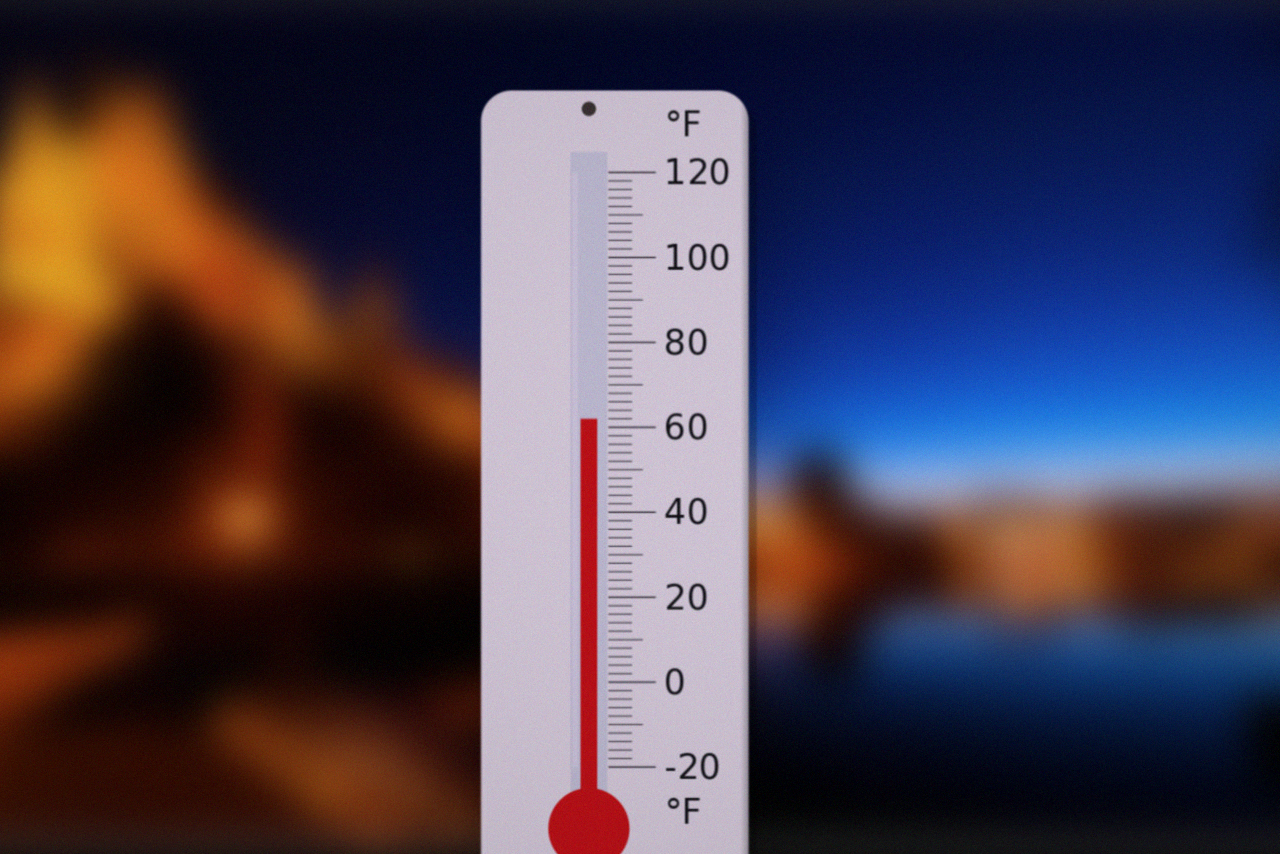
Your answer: 62
